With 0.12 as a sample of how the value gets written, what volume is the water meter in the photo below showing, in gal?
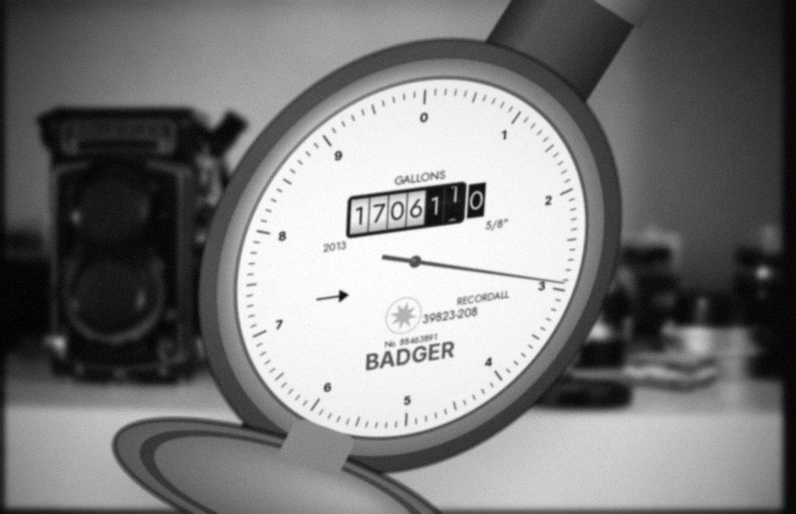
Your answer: 1706112.9
